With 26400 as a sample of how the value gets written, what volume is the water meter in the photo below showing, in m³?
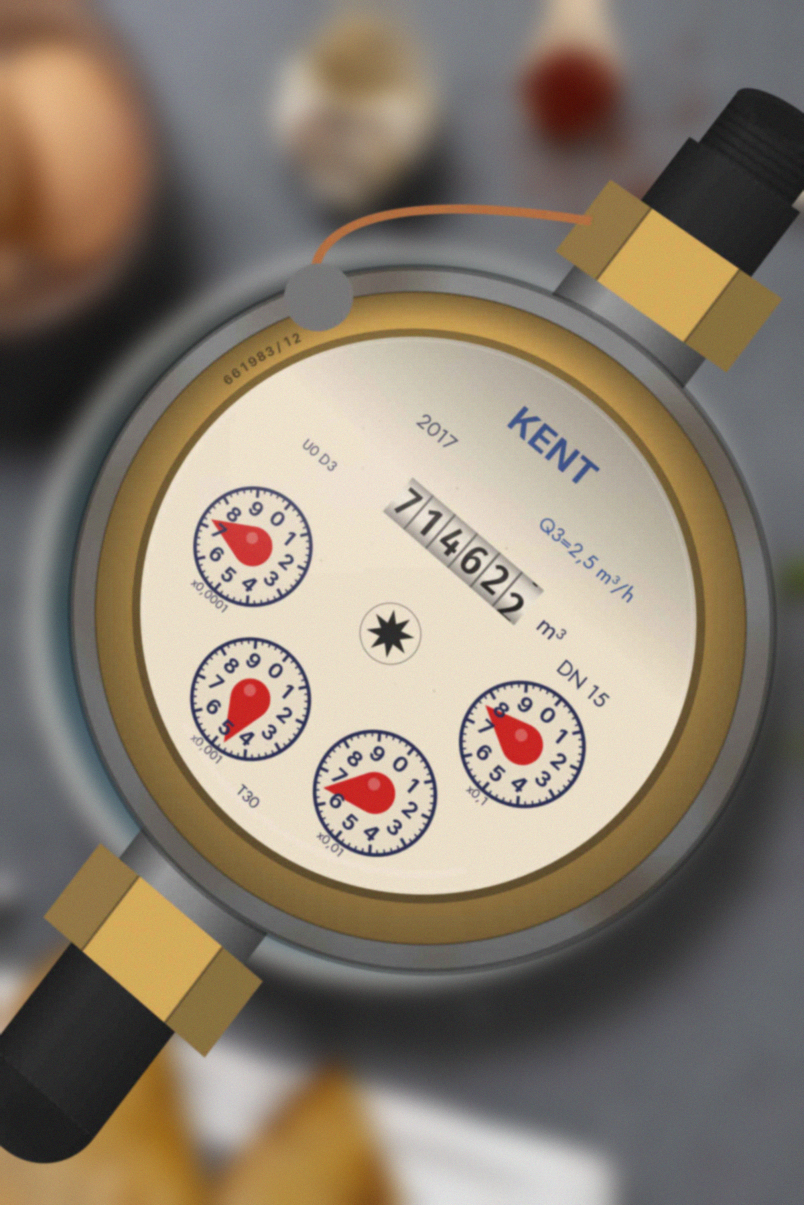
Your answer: 714621.7647
